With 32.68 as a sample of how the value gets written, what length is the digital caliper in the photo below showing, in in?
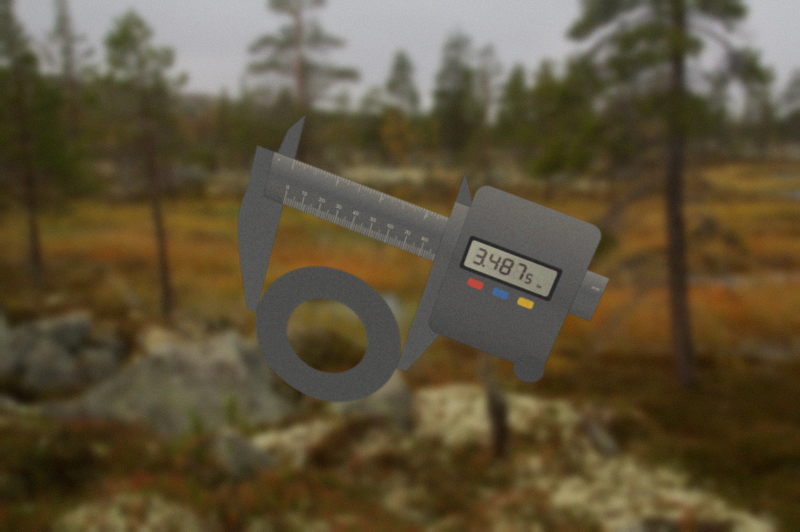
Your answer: 3.4875
